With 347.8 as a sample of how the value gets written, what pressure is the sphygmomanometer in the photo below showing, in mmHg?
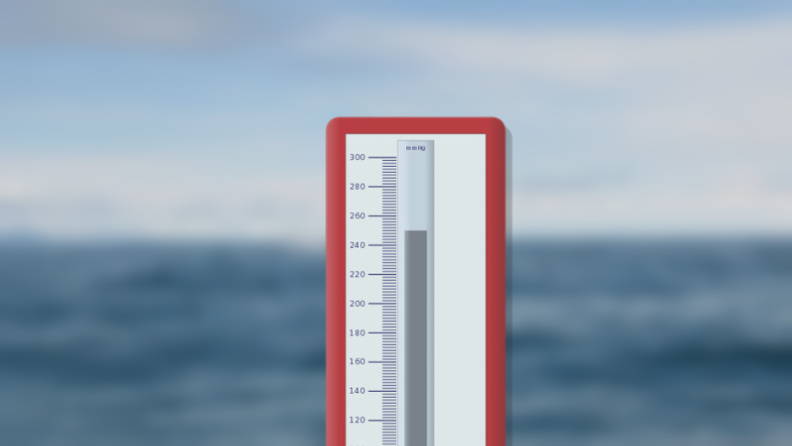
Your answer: 250
